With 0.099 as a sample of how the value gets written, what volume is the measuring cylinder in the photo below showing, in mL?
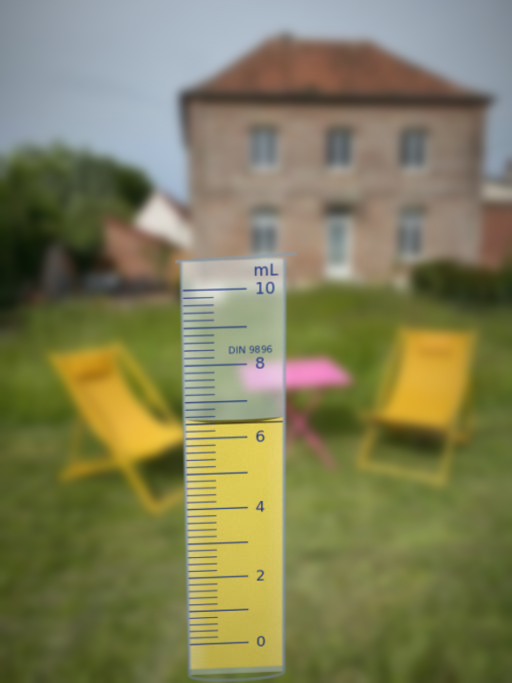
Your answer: 6.4
